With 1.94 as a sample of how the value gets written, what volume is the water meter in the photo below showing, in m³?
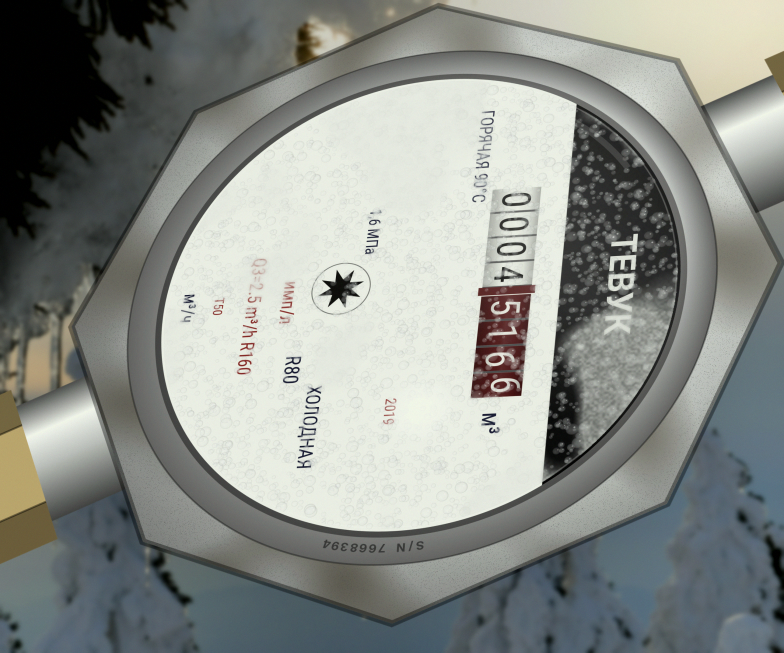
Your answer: 4.5166
